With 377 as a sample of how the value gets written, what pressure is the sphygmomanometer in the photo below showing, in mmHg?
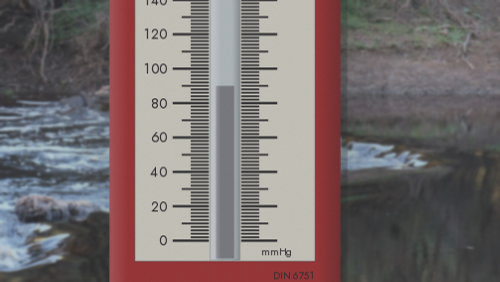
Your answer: 90
